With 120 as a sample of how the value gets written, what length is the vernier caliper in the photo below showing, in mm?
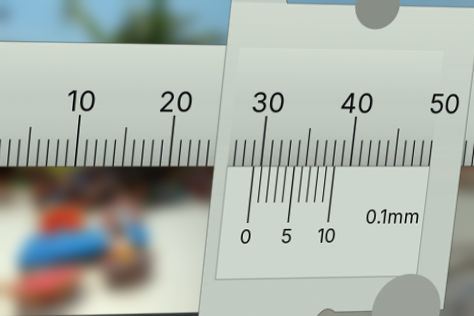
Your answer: 29.2
